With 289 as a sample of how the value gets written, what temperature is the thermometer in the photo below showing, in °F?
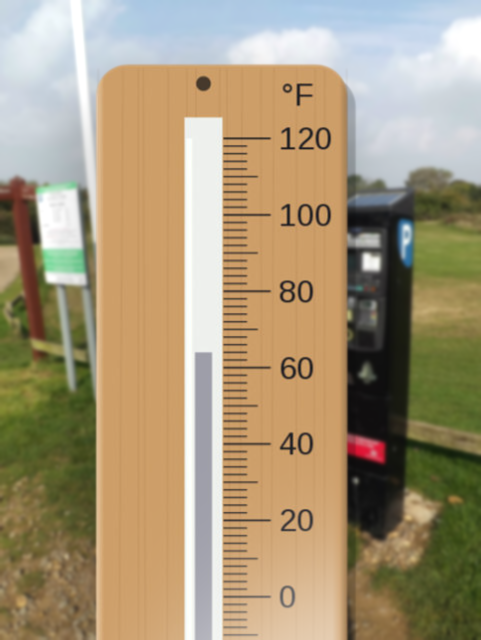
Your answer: 64
